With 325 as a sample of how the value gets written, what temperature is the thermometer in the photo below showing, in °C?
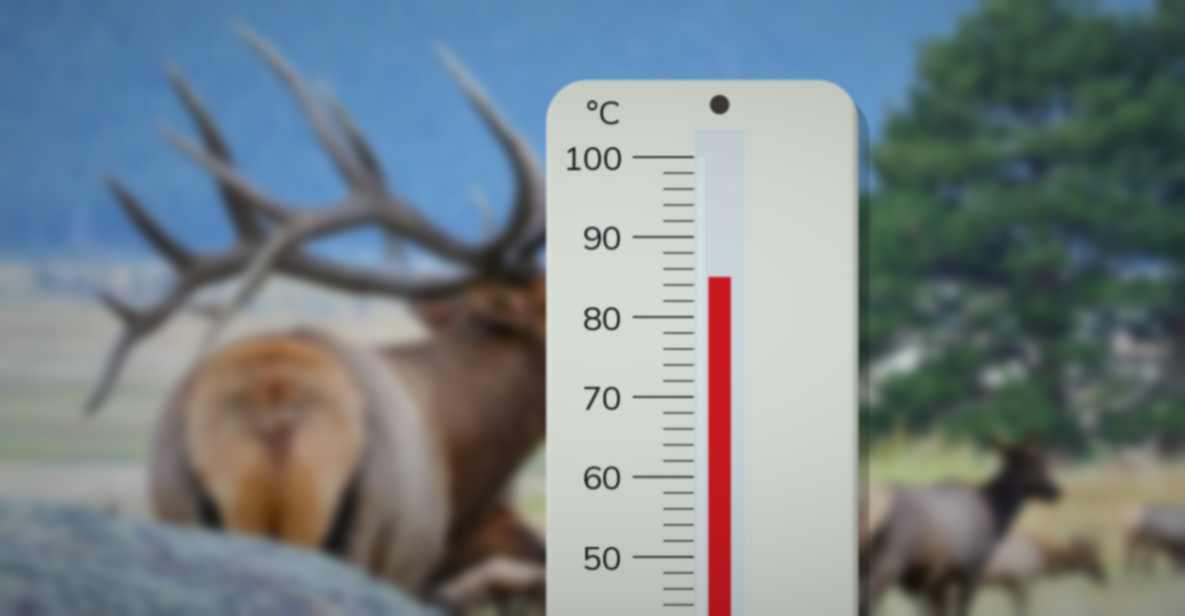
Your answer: 85
